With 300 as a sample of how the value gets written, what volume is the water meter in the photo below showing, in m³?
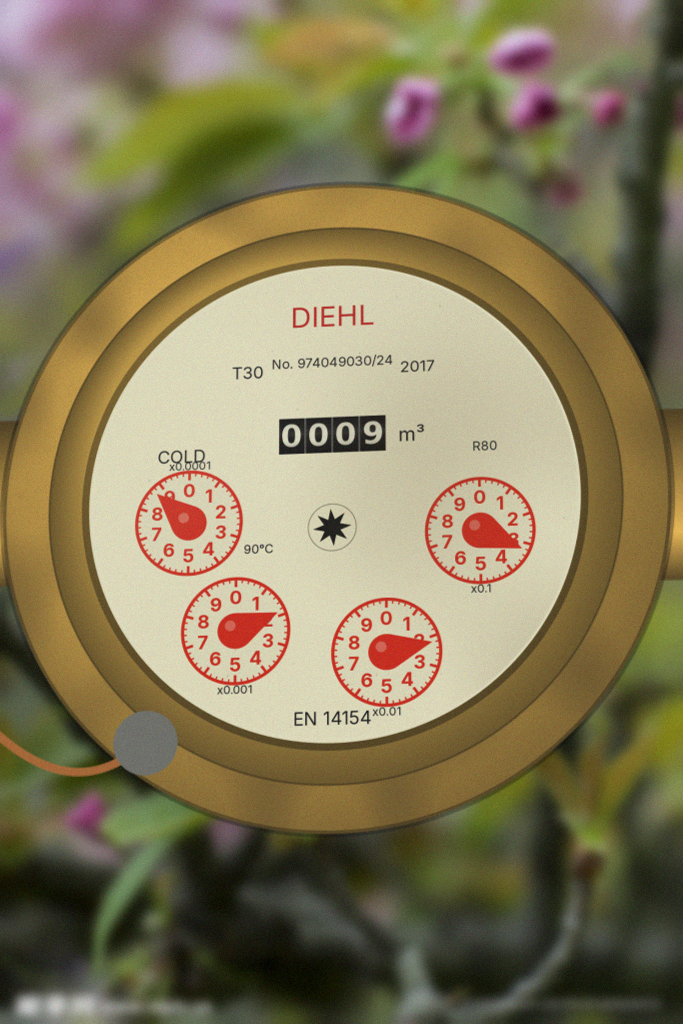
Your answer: 9.3218
